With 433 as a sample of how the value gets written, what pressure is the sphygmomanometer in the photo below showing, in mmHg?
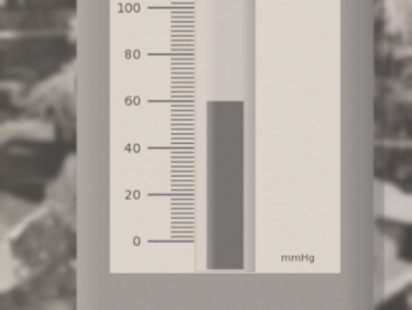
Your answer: 60
